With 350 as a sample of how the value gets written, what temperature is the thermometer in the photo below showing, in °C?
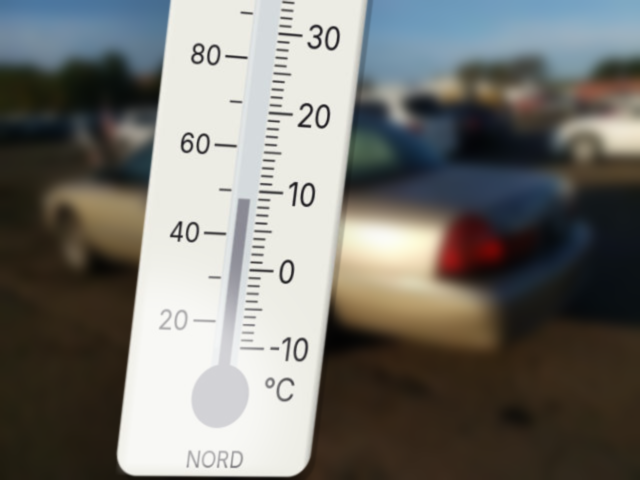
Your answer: 9
